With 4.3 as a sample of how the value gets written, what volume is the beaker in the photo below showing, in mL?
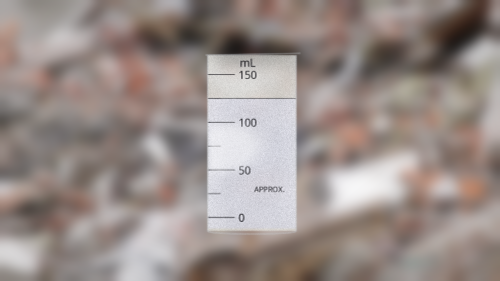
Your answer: 125
